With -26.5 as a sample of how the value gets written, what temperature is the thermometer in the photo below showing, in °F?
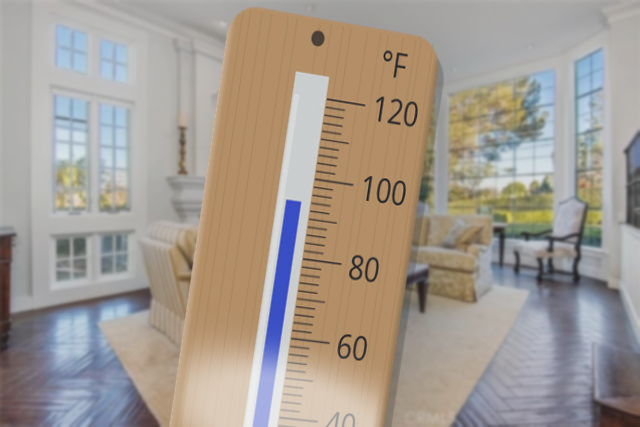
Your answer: 94
